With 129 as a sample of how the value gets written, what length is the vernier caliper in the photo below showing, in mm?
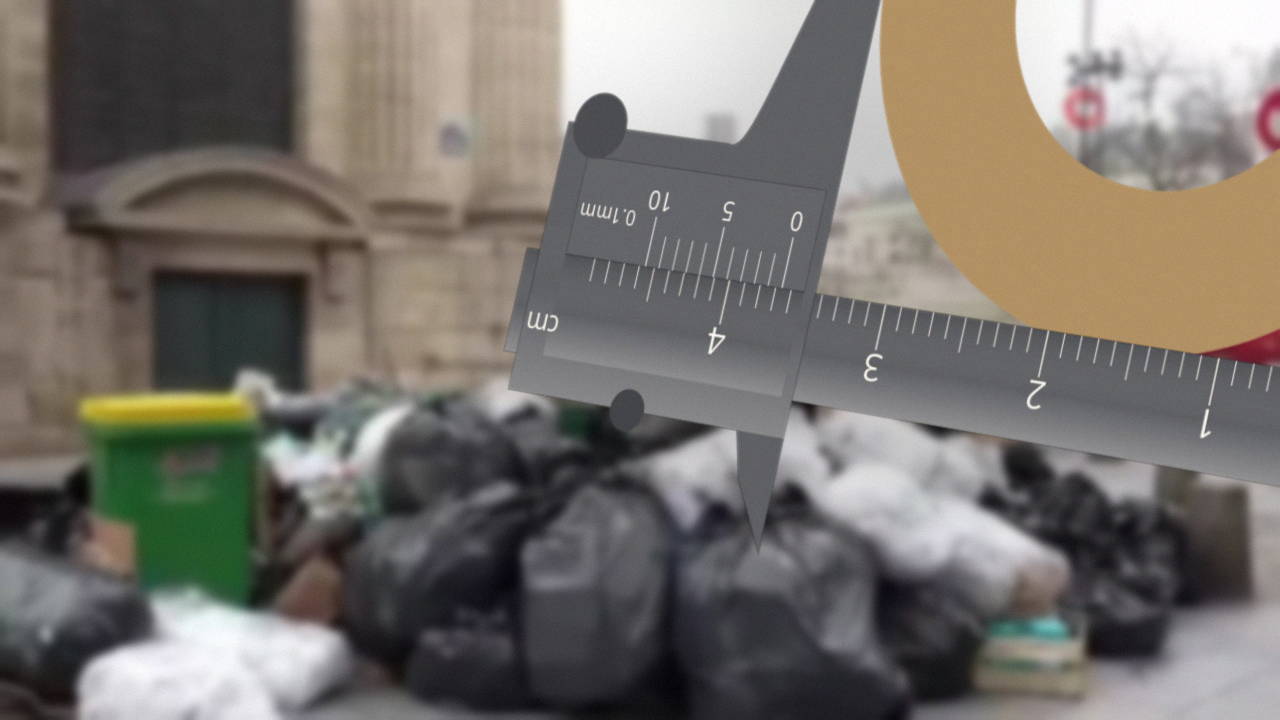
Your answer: 36.6
